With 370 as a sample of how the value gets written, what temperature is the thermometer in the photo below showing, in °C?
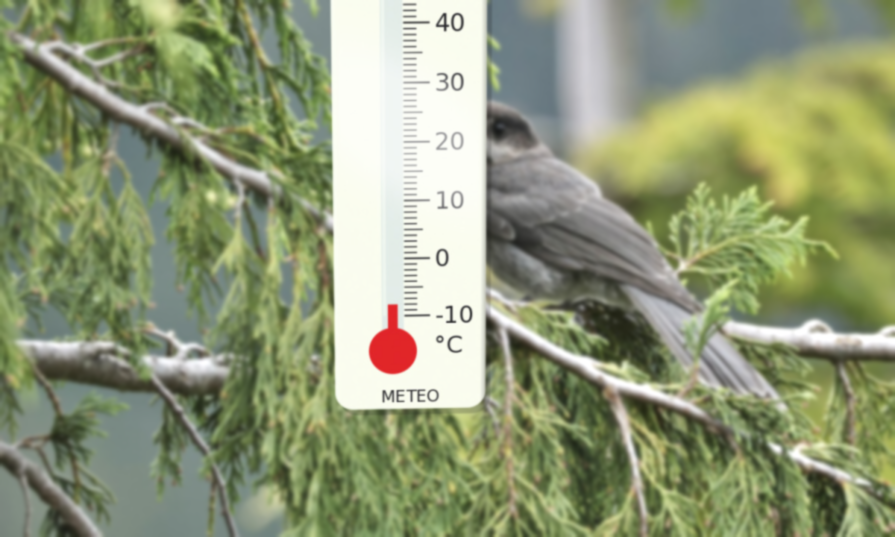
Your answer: -8
